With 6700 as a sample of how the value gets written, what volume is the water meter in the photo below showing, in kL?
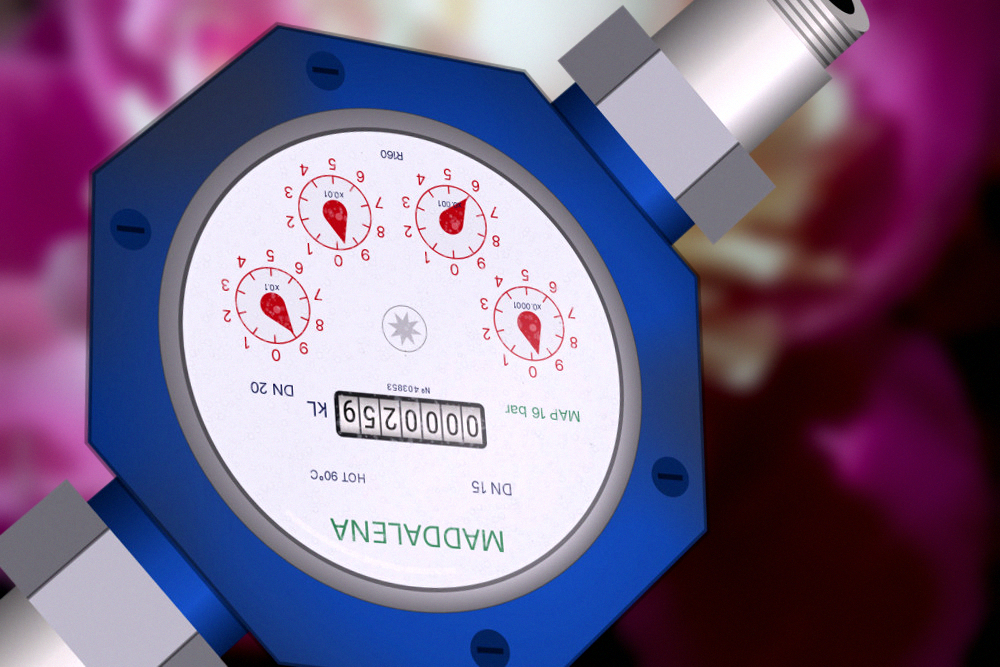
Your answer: 258.8959
